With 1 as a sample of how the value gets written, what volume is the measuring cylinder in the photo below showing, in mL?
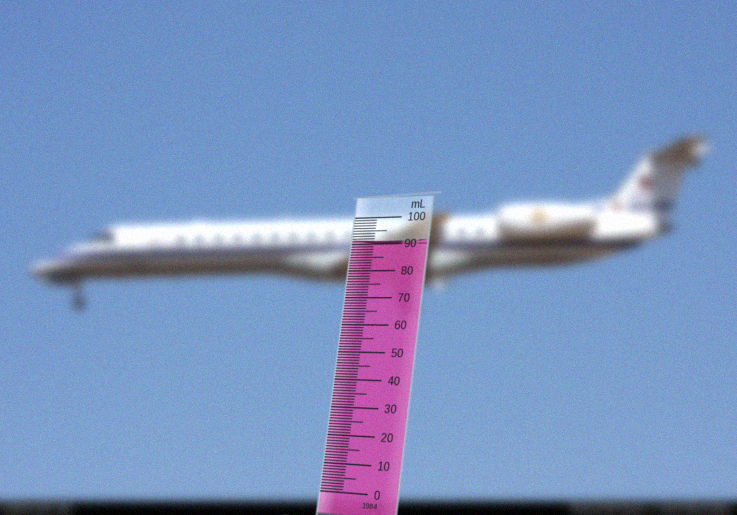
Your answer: 90
